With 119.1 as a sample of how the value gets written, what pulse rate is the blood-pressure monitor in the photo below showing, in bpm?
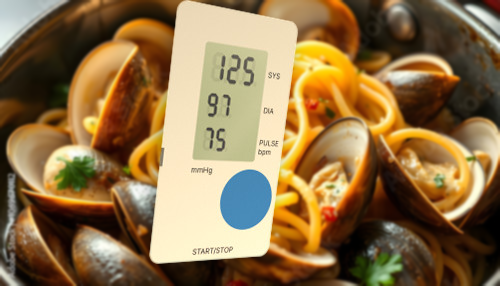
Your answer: 75
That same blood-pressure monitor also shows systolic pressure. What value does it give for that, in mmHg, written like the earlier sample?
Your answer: 125
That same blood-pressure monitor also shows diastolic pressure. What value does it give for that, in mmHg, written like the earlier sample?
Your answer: 97
